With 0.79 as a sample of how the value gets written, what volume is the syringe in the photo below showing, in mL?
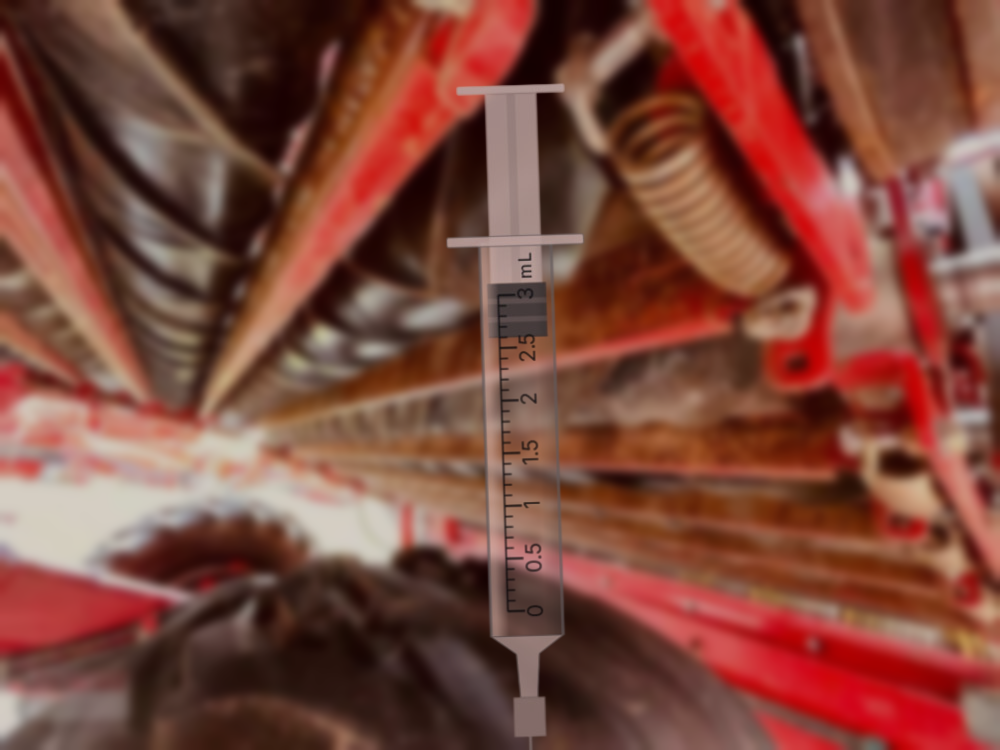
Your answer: 2.6
